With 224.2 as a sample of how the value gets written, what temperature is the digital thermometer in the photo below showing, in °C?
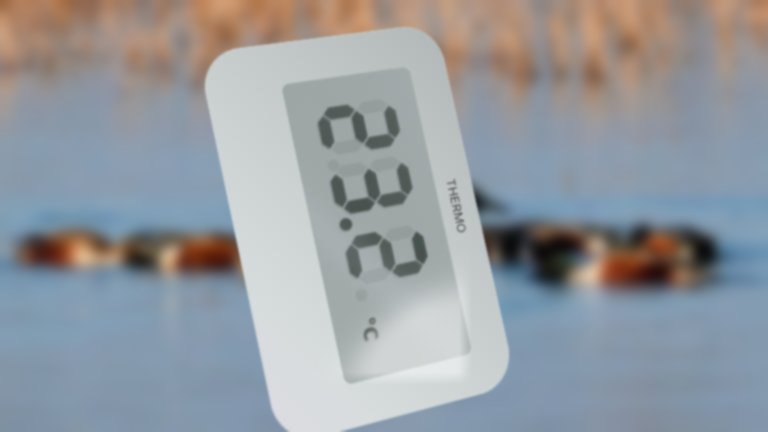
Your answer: 23.2
